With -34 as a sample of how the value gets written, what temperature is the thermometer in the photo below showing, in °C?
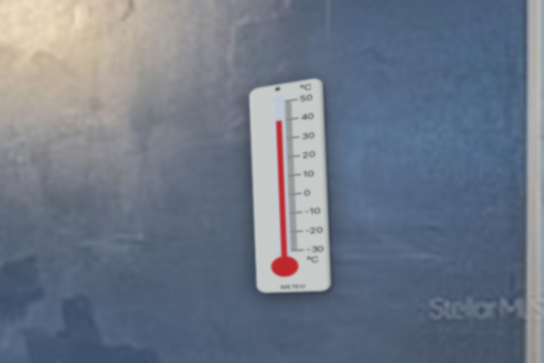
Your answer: 40
